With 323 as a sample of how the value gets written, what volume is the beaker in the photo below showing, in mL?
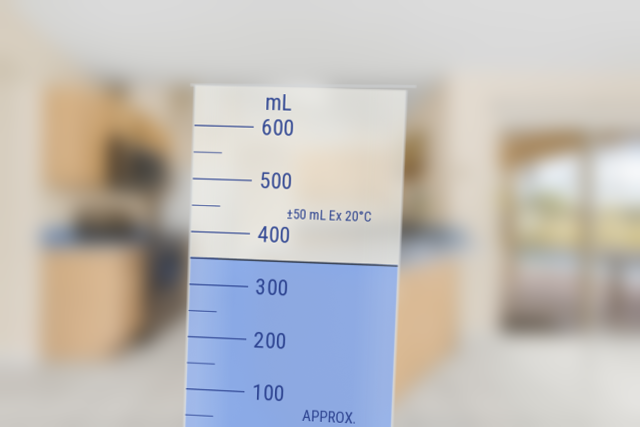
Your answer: 350
